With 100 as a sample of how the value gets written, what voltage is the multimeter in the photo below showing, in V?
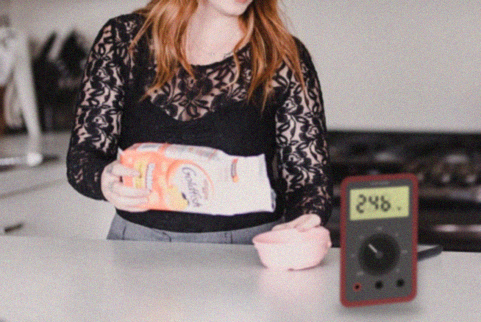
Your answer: 246
